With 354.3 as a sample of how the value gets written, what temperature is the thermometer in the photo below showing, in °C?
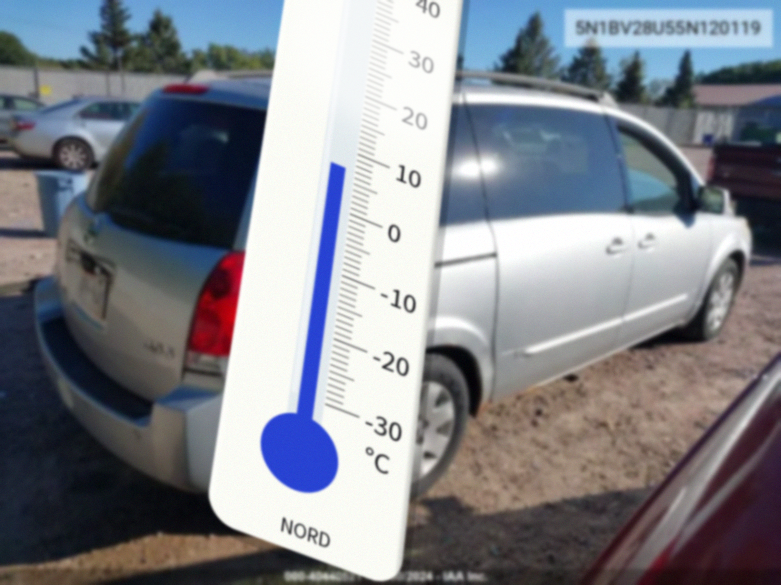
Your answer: 7
